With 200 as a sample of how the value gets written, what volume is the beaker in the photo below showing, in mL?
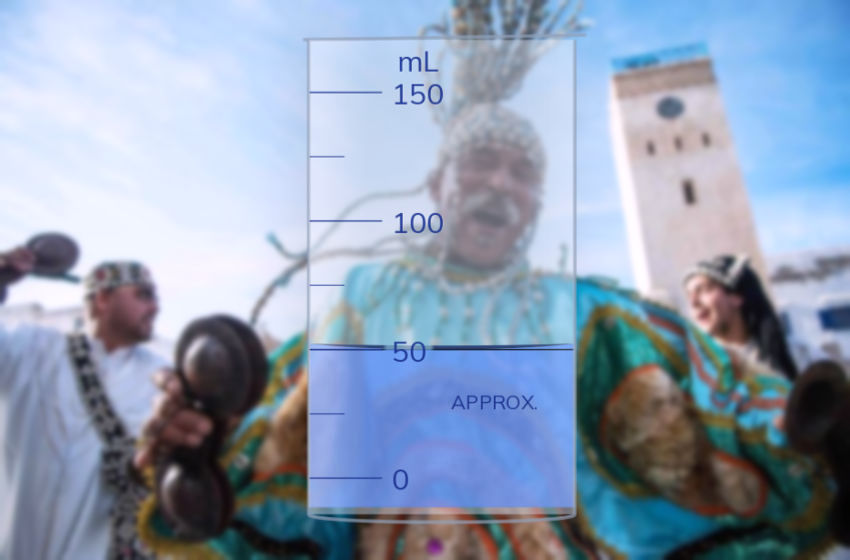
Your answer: 50
